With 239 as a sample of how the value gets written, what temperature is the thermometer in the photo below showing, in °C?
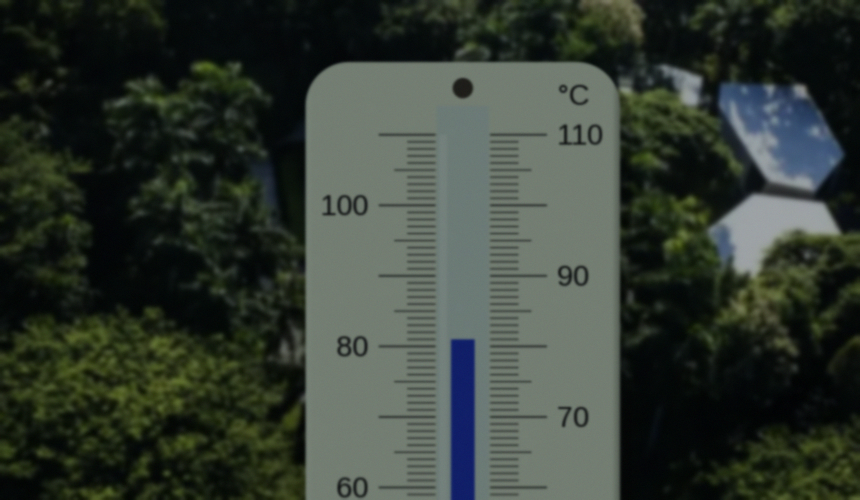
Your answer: 81
